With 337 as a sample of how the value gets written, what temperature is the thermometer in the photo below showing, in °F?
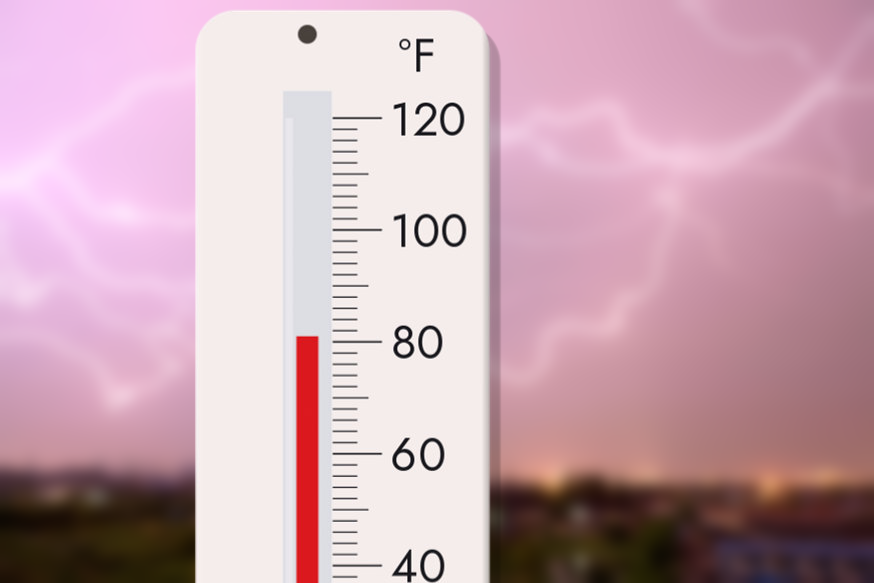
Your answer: 81
